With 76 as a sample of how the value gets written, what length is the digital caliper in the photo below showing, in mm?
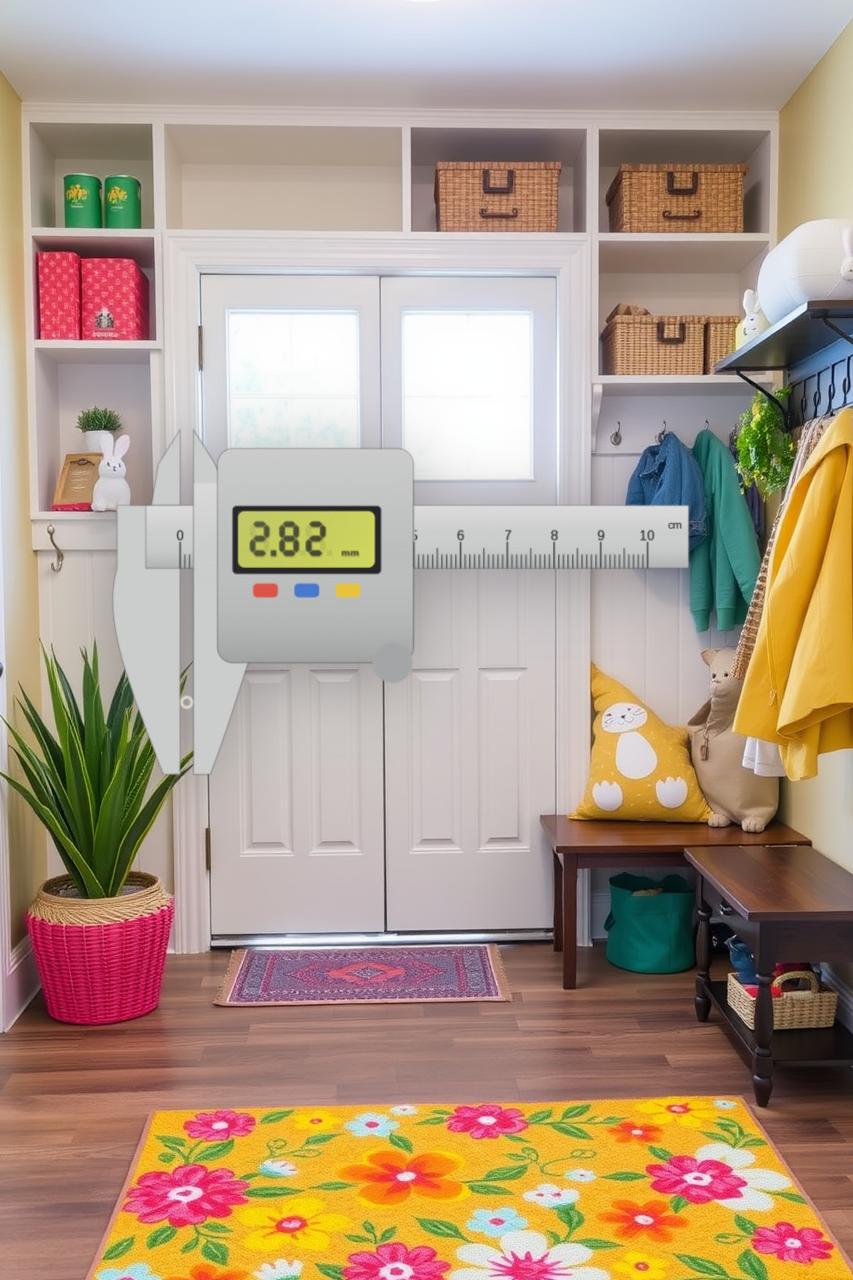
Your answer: 2.82
